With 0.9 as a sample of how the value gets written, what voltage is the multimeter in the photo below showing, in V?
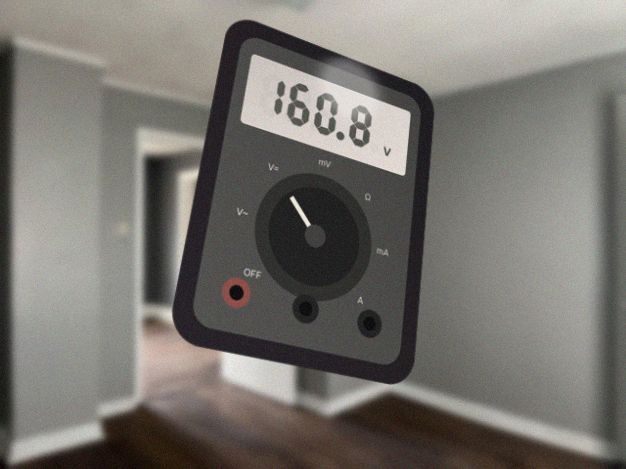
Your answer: 160.8
